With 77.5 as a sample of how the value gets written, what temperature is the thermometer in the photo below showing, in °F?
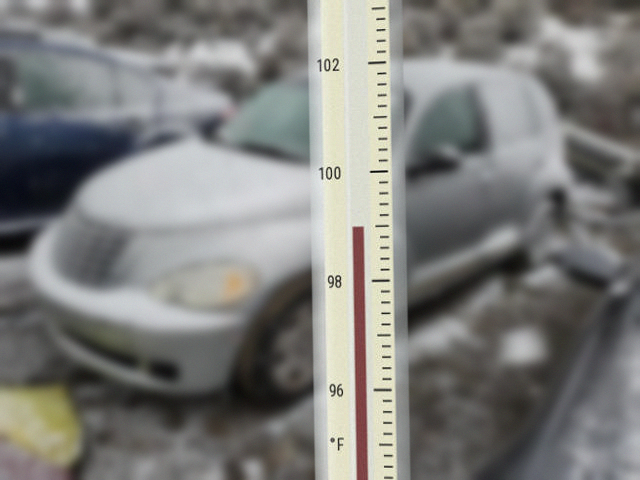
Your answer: 99
